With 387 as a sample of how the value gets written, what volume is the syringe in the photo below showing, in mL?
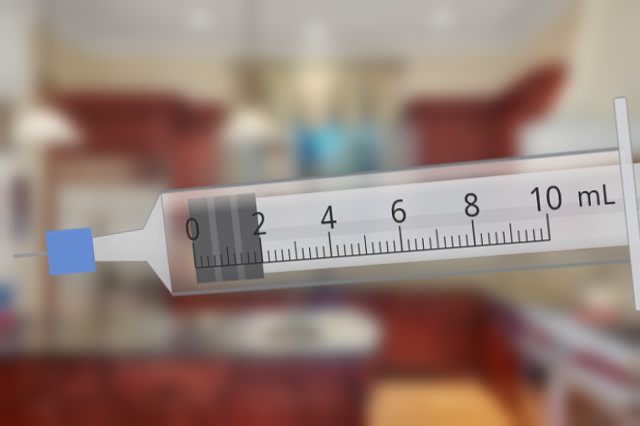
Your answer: 0
